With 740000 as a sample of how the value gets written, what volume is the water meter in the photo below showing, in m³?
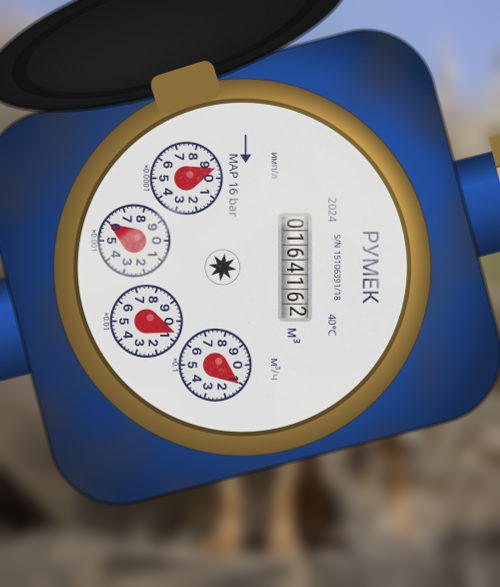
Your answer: 164162.1059
